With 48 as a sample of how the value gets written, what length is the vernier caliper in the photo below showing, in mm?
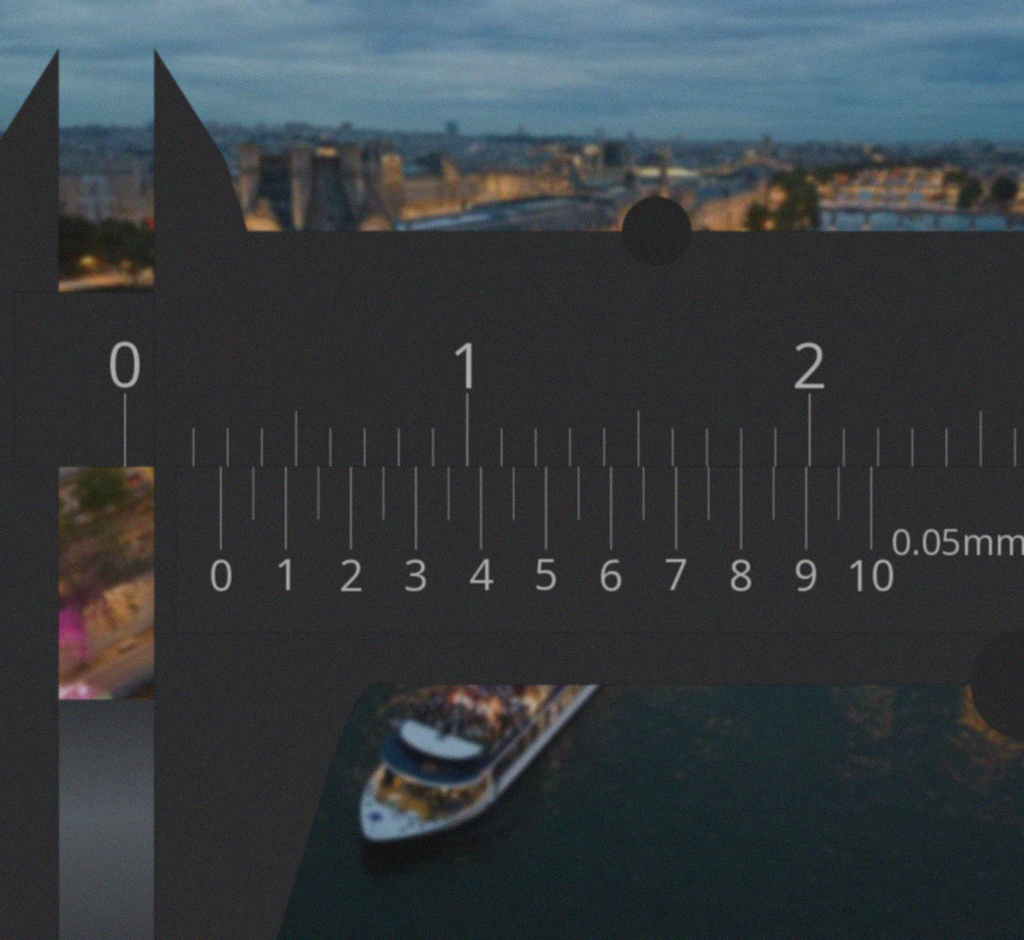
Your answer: 2.80
